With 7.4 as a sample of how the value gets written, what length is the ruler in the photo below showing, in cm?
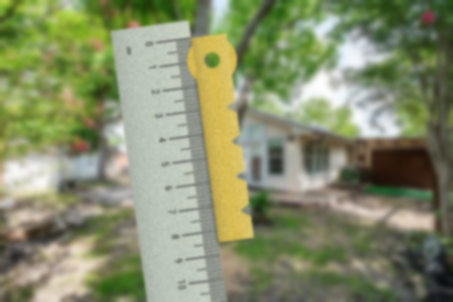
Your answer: 8.5
